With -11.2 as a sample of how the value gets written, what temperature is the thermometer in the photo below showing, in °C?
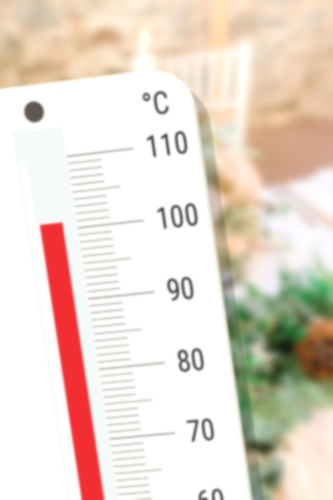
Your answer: 101
